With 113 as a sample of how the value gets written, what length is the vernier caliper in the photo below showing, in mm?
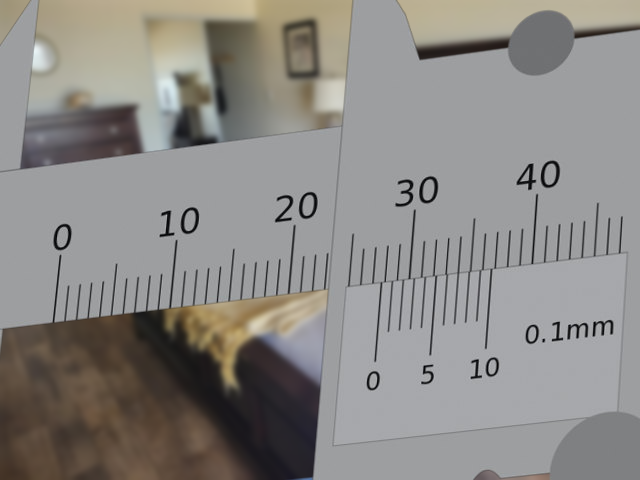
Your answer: 27.7
